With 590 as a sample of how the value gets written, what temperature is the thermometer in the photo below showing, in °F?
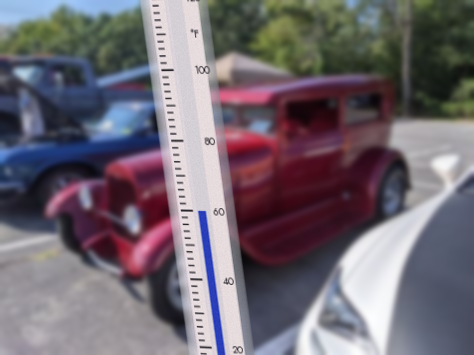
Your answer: 60
